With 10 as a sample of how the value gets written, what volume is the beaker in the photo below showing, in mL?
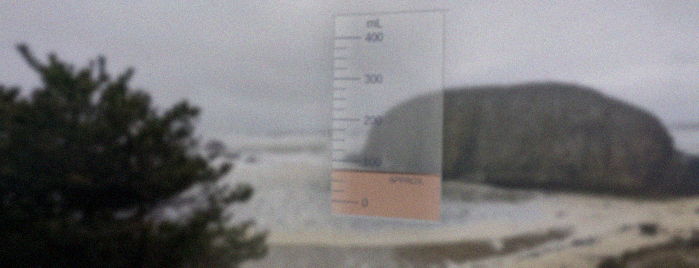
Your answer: 75
